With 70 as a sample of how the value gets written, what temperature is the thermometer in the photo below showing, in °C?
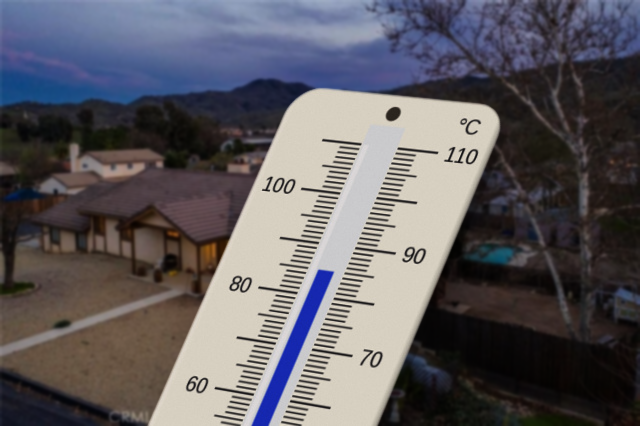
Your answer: 85
